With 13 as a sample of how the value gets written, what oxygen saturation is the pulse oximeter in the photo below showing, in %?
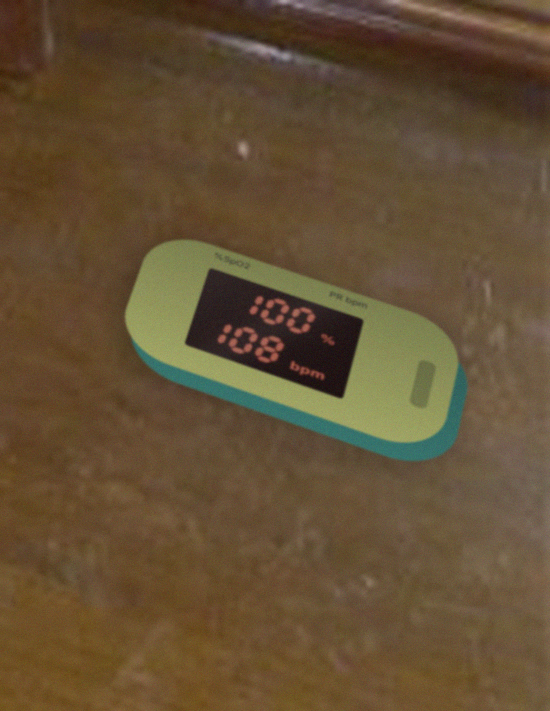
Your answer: 100
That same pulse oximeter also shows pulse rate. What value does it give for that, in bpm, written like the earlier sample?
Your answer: 108
